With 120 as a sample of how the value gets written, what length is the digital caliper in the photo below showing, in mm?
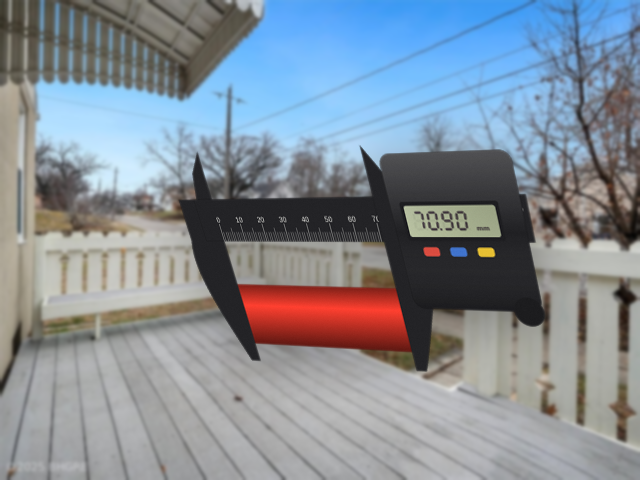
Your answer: 70.90
